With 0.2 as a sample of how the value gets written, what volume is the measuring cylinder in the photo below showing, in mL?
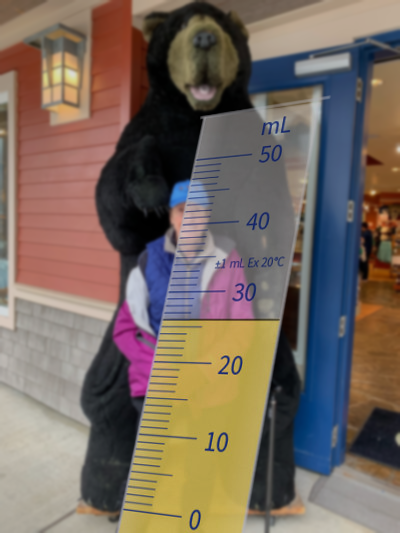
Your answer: 26
